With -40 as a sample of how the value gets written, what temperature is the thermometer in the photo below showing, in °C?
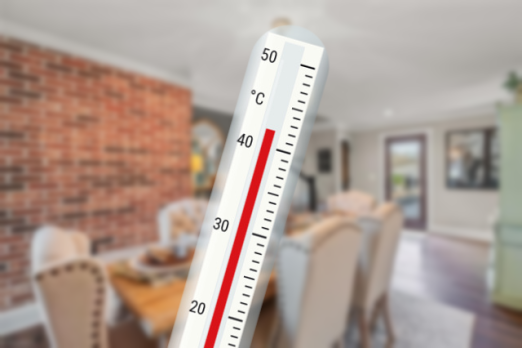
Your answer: 42
